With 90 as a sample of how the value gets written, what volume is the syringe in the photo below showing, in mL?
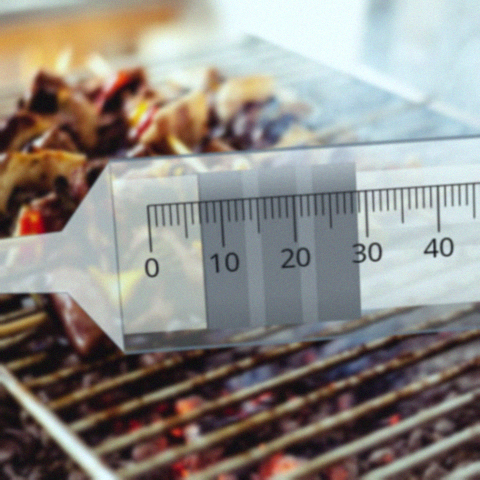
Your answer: 7
